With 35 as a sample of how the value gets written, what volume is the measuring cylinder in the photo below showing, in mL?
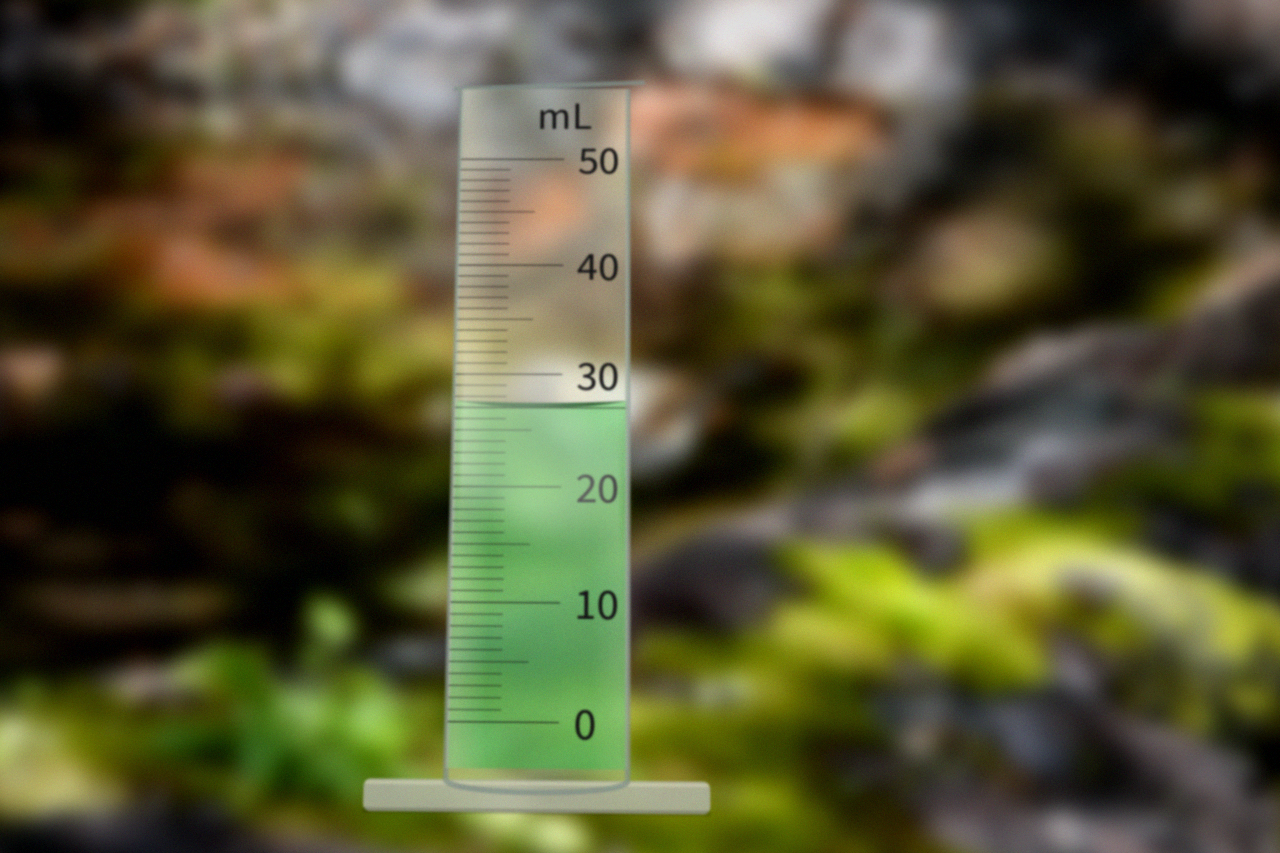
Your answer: 27
